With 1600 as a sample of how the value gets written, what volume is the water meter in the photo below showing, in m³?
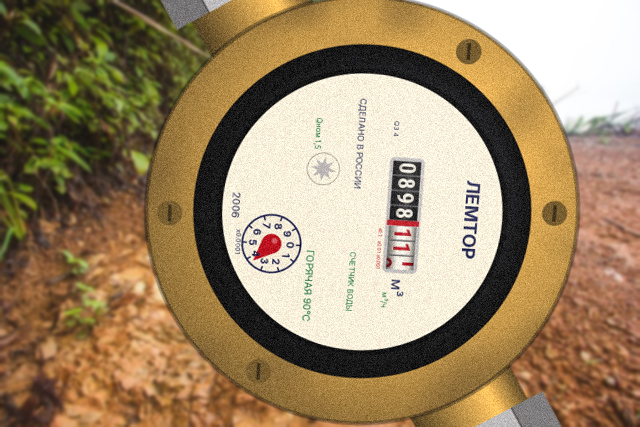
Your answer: 898.1113
